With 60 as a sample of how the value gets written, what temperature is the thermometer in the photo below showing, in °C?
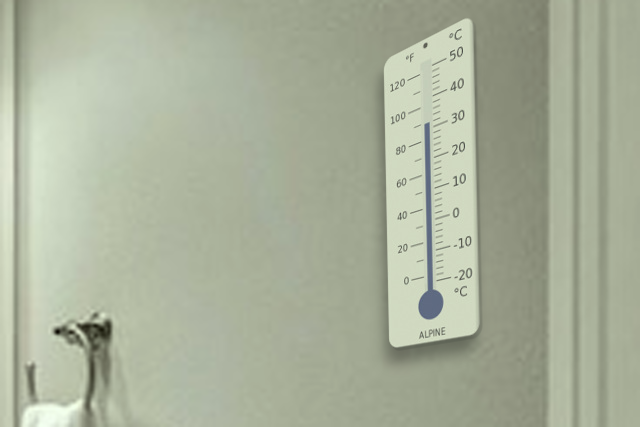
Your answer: 32
